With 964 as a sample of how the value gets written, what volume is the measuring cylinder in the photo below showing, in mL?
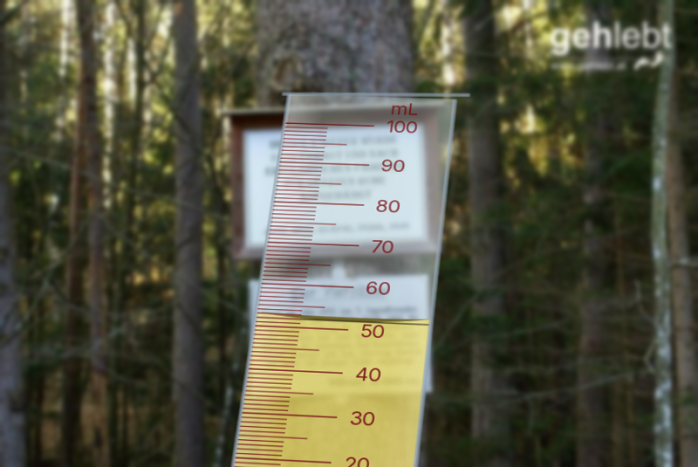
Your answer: 52
